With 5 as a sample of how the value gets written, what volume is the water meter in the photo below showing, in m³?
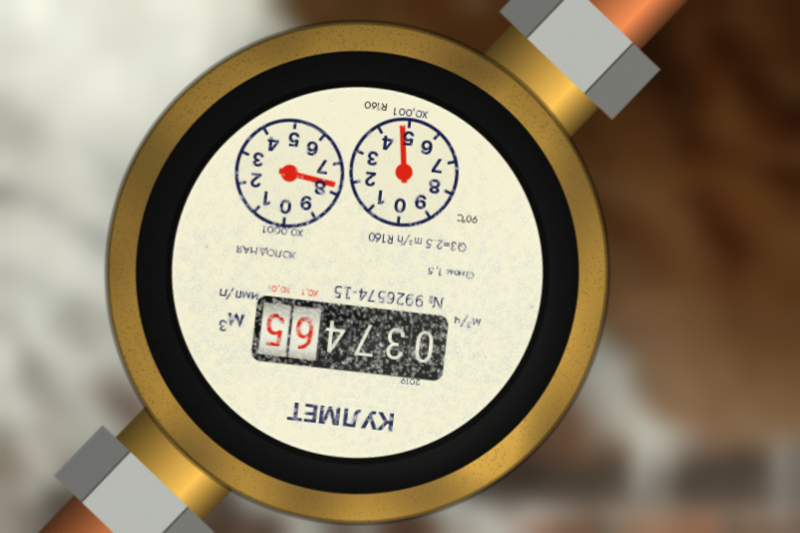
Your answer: 374.6547
